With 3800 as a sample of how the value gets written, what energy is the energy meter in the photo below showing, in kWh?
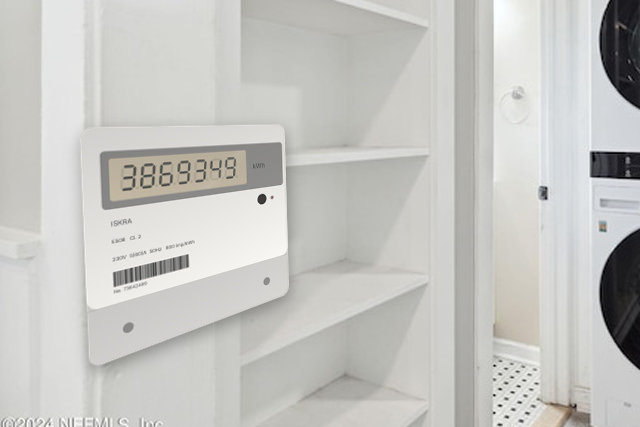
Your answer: 3869349
